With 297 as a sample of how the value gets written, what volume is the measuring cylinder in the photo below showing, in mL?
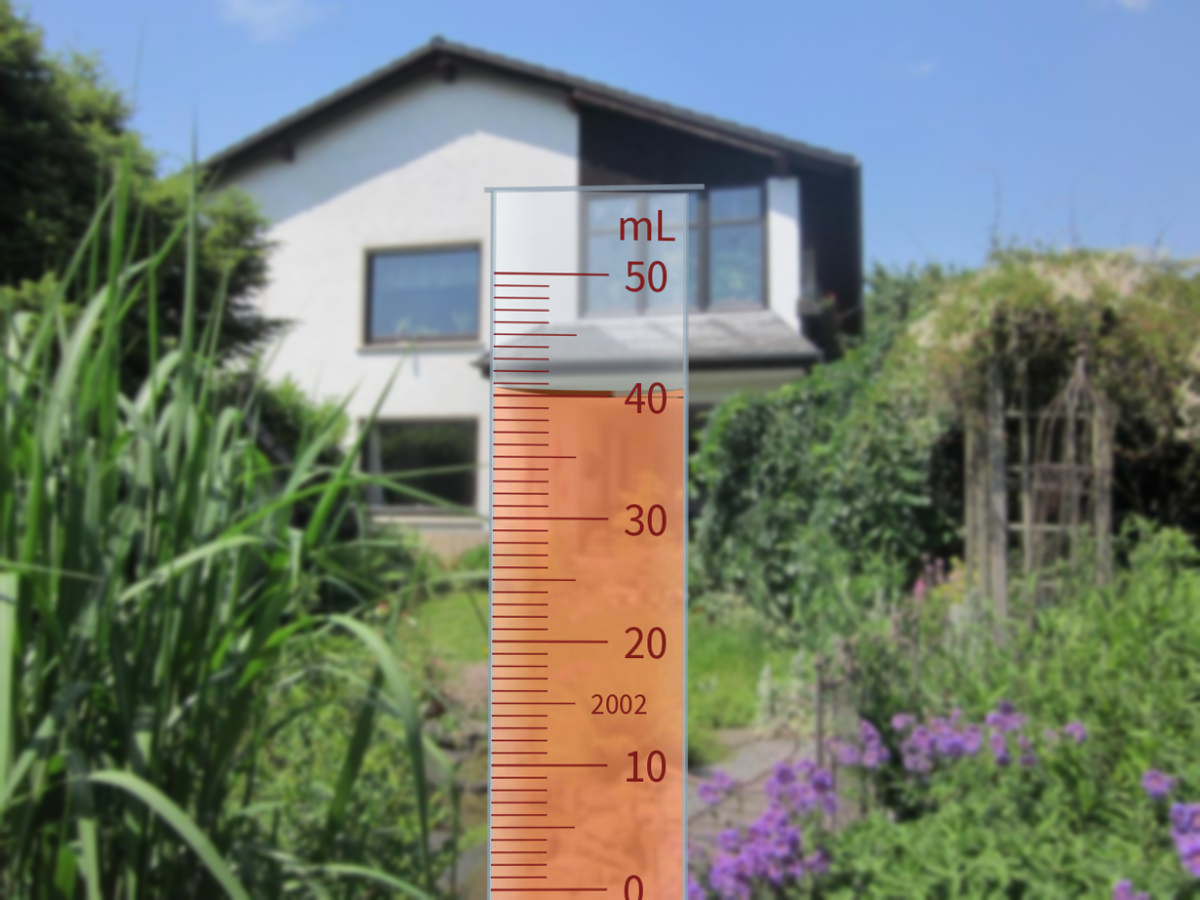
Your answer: 40
